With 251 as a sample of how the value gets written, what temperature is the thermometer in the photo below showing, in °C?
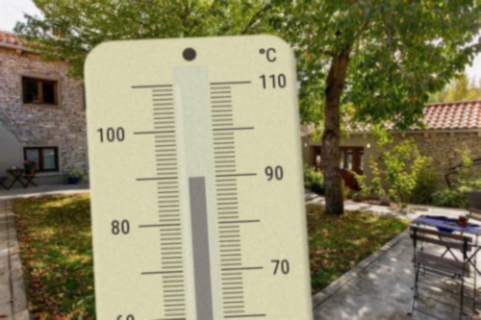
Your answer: 90
